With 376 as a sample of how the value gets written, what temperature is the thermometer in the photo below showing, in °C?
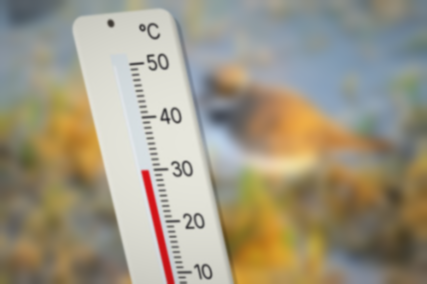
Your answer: 30
